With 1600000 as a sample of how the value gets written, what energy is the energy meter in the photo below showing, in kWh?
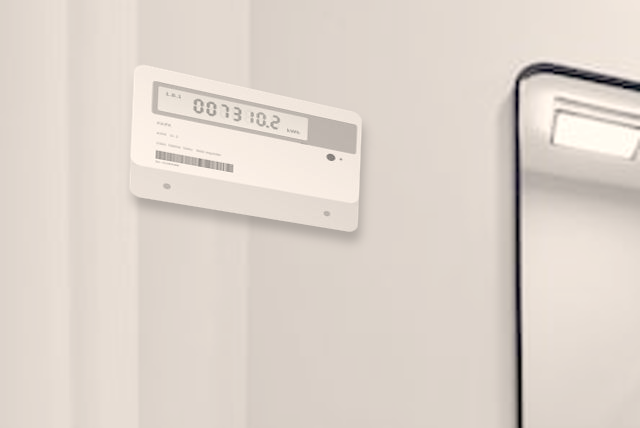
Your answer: 7310.2
